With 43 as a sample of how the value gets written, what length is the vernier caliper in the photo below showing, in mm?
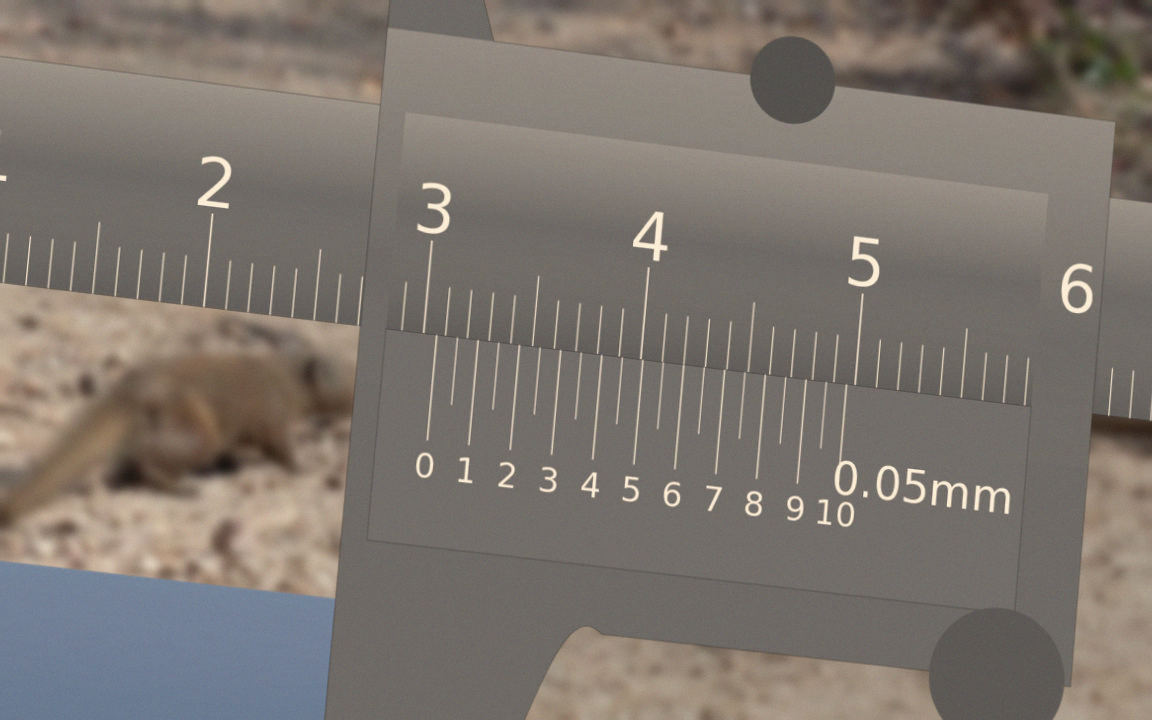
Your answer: 30.6
